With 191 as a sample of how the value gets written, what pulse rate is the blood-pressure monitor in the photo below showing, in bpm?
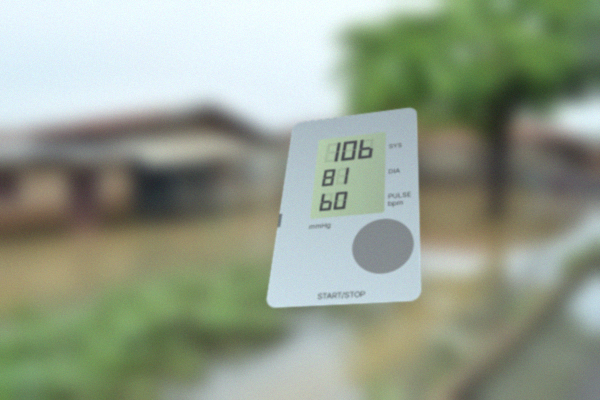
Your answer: 60
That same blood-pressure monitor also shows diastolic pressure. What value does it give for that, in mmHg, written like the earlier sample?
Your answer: 81
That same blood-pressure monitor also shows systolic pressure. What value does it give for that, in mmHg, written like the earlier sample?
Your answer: 106
